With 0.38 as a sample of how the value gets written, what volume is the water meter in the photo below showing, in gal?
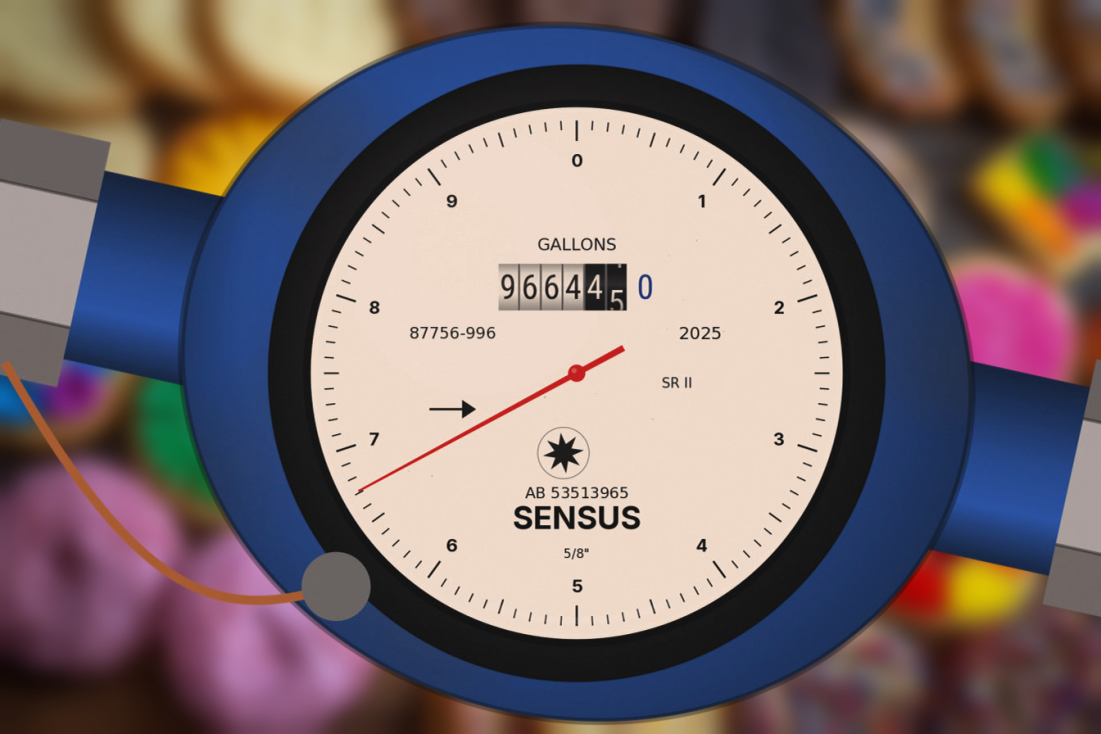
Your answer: 9664446.7
